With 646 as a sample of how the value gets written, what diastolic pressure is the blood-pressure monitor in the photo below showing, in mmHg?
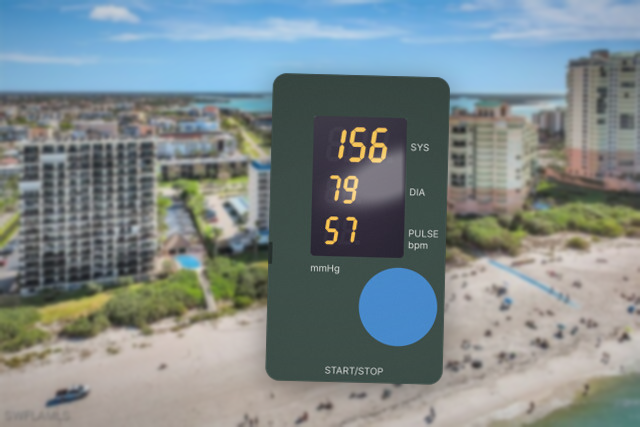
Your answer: 79
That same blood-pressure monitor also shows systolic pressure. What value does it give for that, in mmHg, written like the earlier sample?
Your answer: 156
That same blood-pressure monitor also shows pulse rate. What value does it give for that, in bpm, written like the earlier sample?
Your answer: 57
